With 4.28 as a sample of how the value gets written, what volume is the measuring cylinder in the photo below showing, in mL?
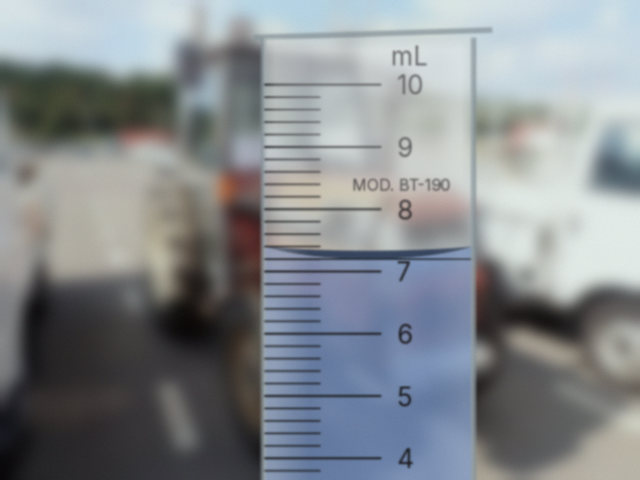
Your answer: 7.2
